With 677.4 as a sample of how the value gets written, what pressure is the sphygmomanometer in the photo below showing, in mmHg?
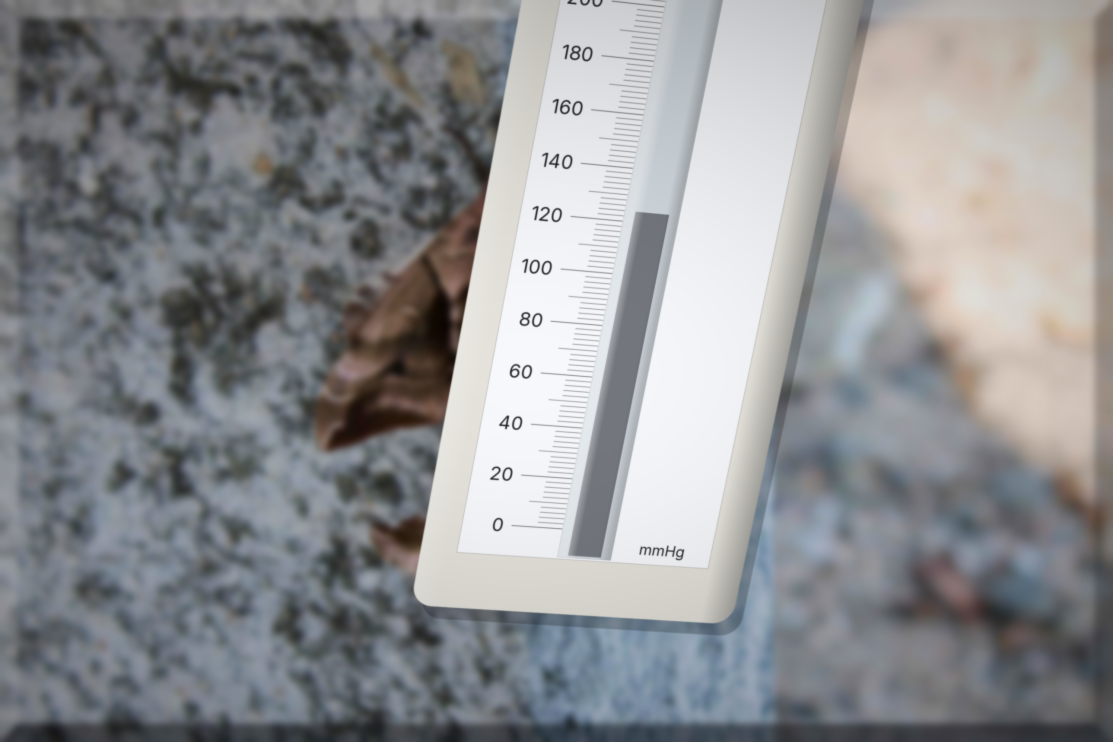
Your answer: 124
